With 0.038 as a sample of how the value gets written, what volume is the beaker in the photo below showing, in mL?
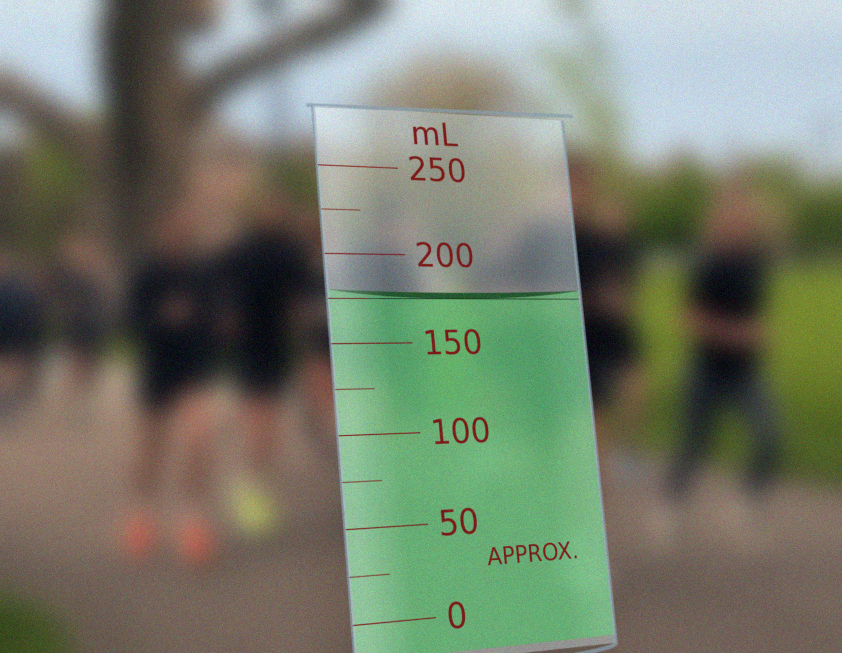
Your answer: 175
